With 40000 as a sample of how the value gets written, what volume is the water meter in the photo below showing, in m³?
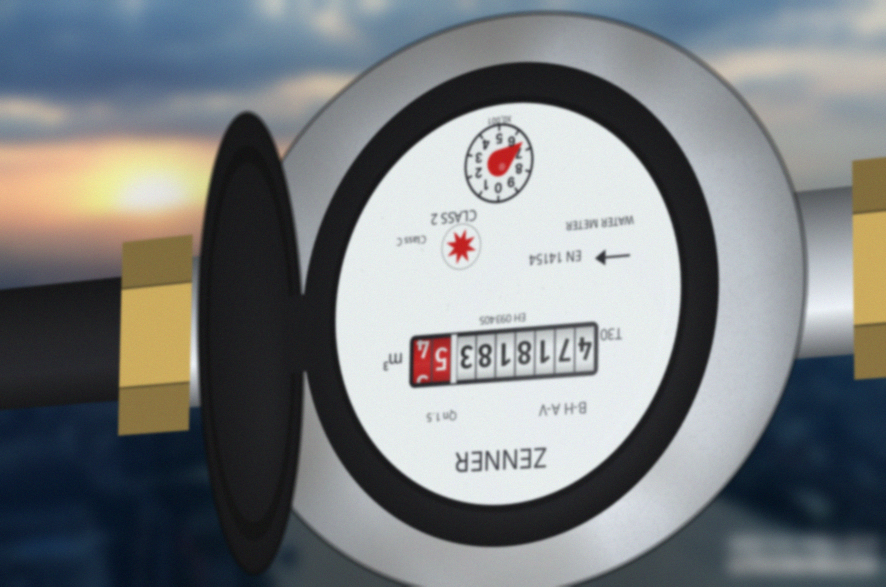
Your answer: 4718183.536
